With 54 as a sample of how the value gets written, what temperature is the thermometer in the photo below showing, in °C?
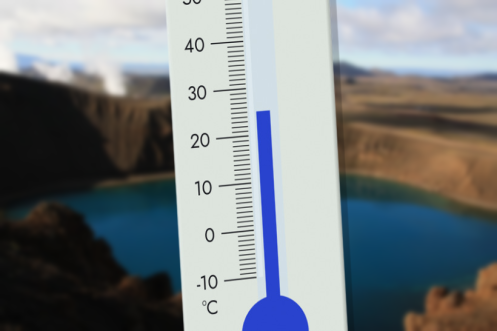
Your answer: 25
